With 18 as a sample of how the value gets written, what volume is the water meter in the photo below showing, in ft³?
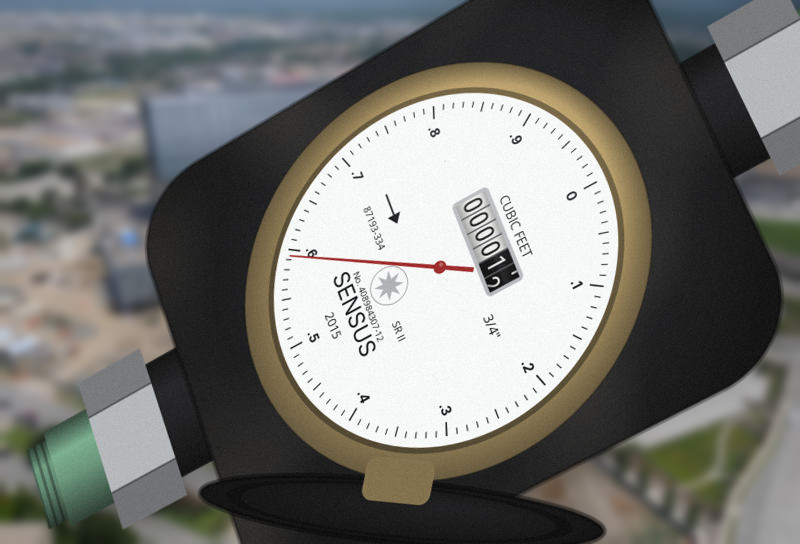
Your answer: 11.59
